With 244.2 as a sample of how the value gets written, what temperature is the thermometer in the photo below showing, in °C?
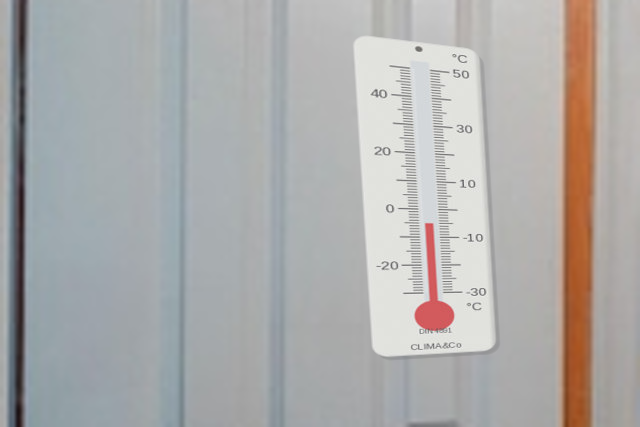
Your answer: -5
